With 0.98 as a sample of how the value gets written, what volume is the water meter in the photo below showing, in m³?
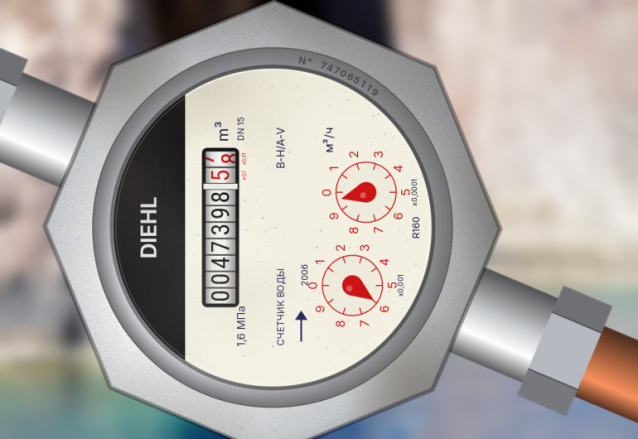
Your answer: 47398.5759
